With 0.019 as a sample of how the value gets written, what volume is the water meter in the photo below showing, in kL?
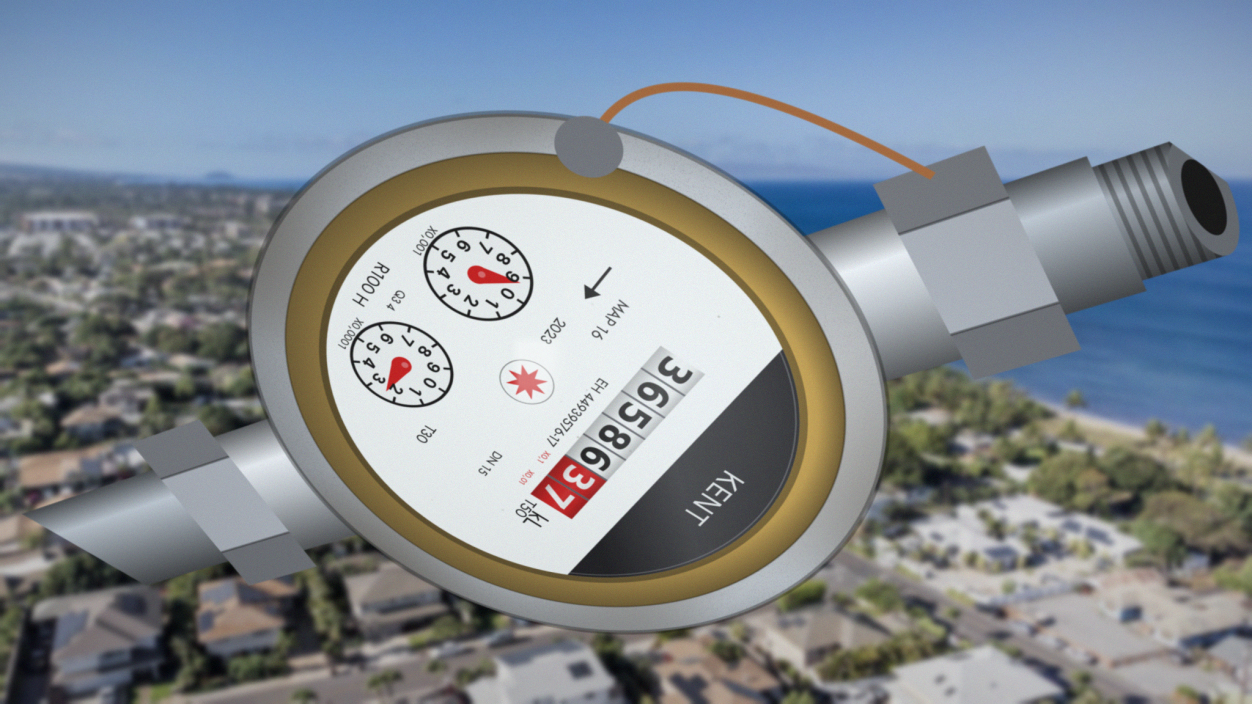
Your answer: 36586.3692
